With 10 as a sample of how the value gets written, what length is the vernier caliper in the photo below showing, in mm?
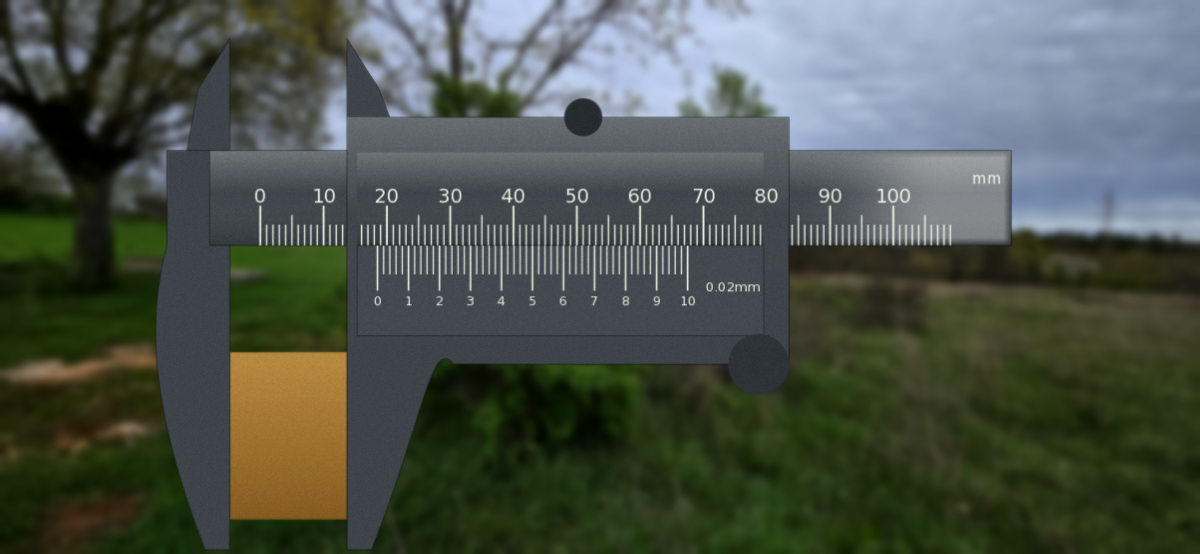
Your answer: 18.5
